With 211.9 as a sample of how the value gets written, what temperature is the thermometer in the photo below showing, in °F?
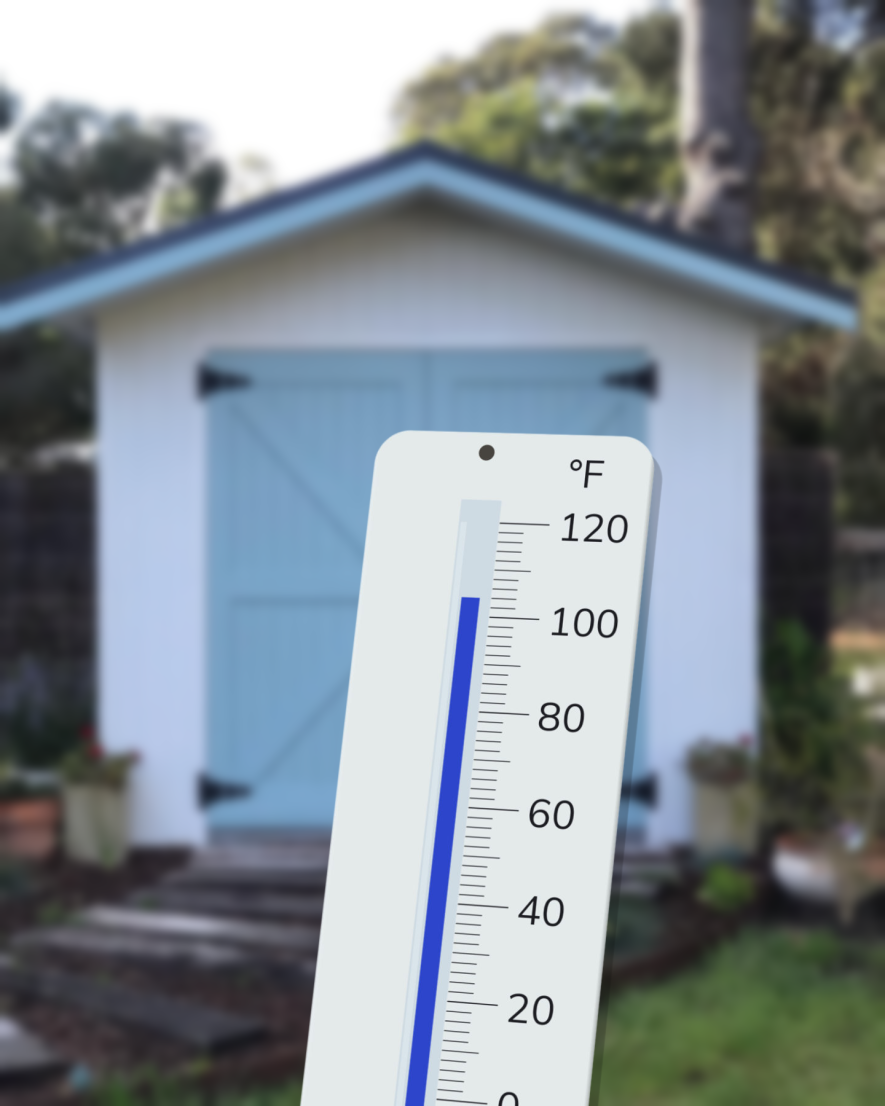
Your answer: 104
